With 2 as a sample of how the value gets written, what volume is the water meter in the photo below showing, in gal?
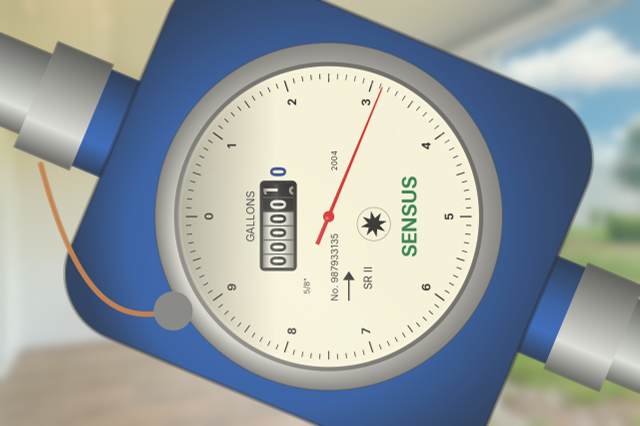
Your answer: 13.1
